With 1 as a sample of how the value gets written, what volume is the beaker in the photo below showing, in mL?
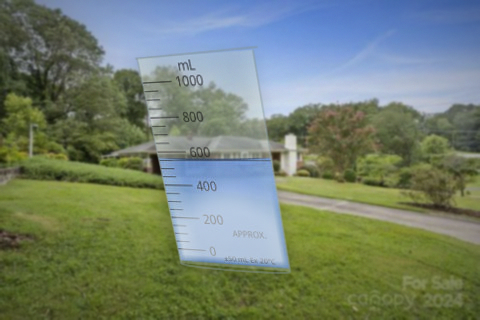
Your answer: 550
